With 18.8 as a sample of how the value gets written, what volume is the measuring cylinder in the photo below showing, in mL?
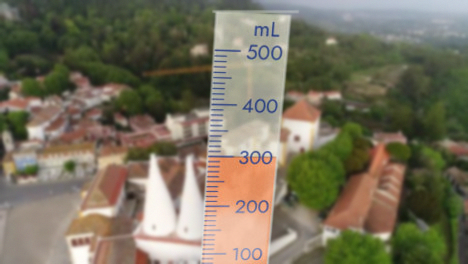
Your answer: 300
